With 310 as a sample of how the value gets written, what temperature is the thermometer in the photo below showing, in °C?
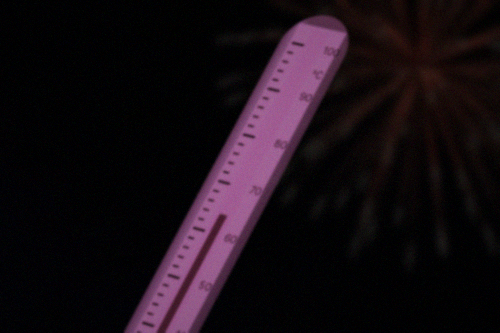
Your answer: 64
